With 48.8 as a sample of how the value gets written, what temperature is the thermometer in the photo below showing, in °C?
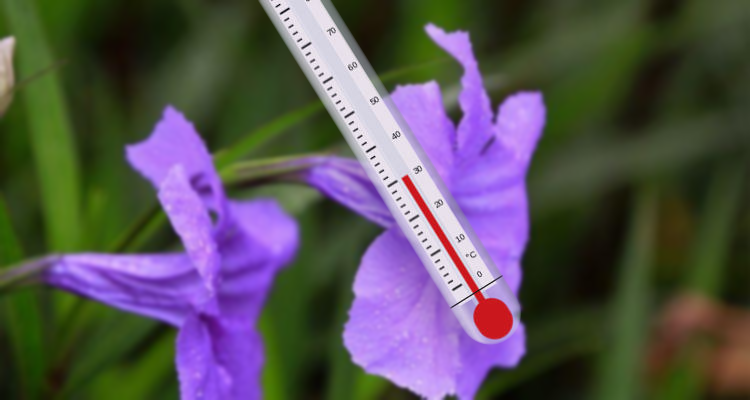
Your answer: 30
